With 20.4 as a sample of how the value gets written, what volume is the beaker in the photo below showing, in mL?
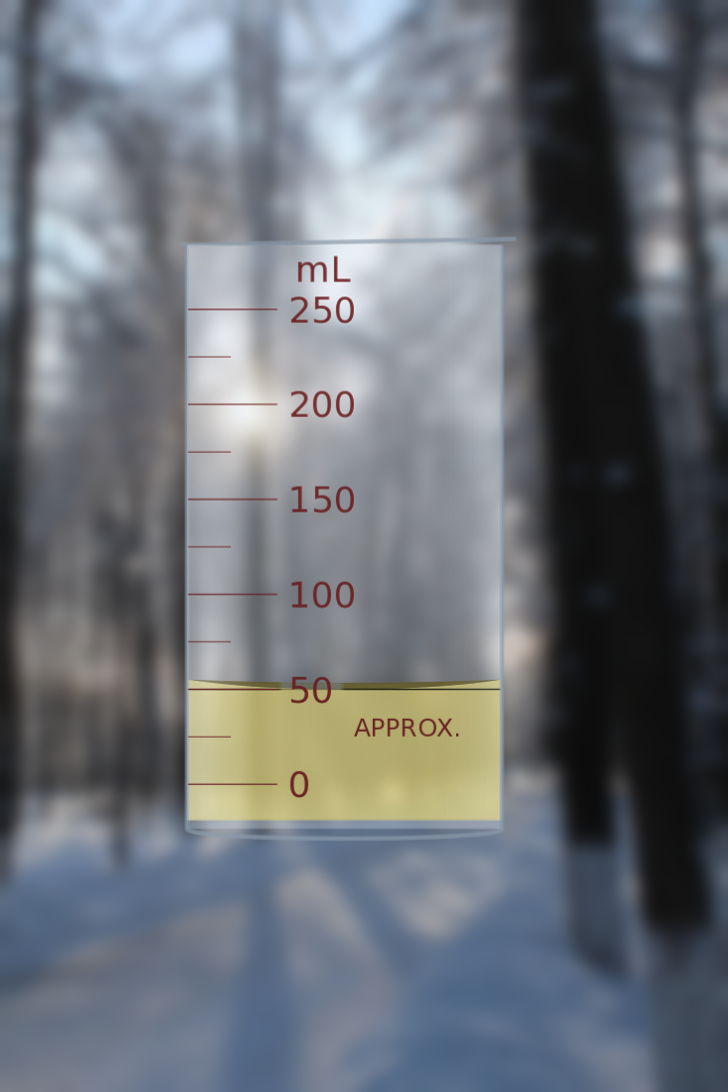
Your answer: 50
